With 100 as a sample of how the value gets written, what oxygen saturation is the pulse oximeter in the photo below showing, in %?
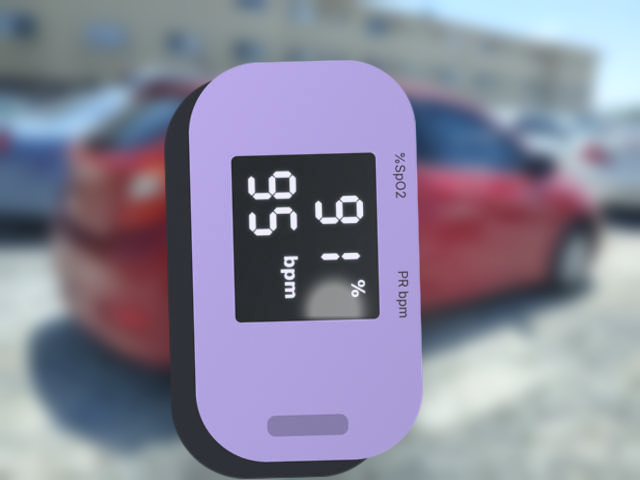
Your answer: 91
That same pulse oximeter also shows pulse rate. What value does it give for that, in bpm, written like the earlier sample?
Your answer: 95
